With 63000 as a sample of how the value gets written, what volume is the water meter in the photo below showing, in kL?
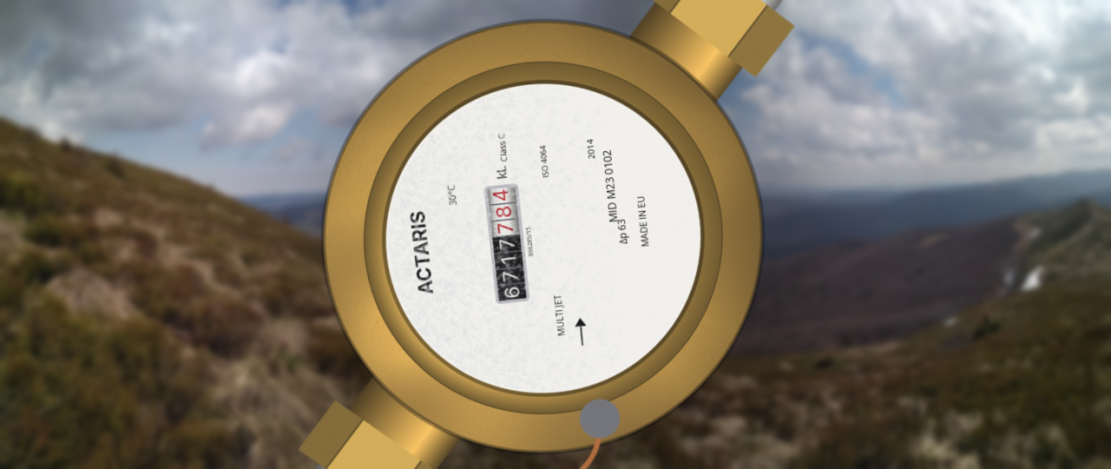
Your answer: 6717.784
